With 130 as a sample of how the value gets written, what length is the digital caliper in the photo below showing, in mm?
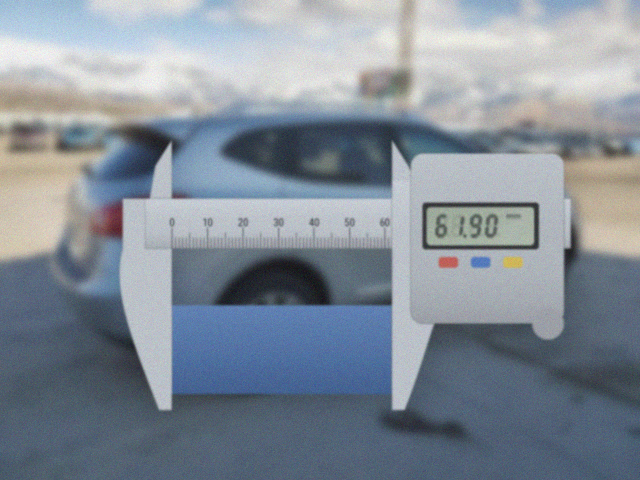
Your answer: 61.90
